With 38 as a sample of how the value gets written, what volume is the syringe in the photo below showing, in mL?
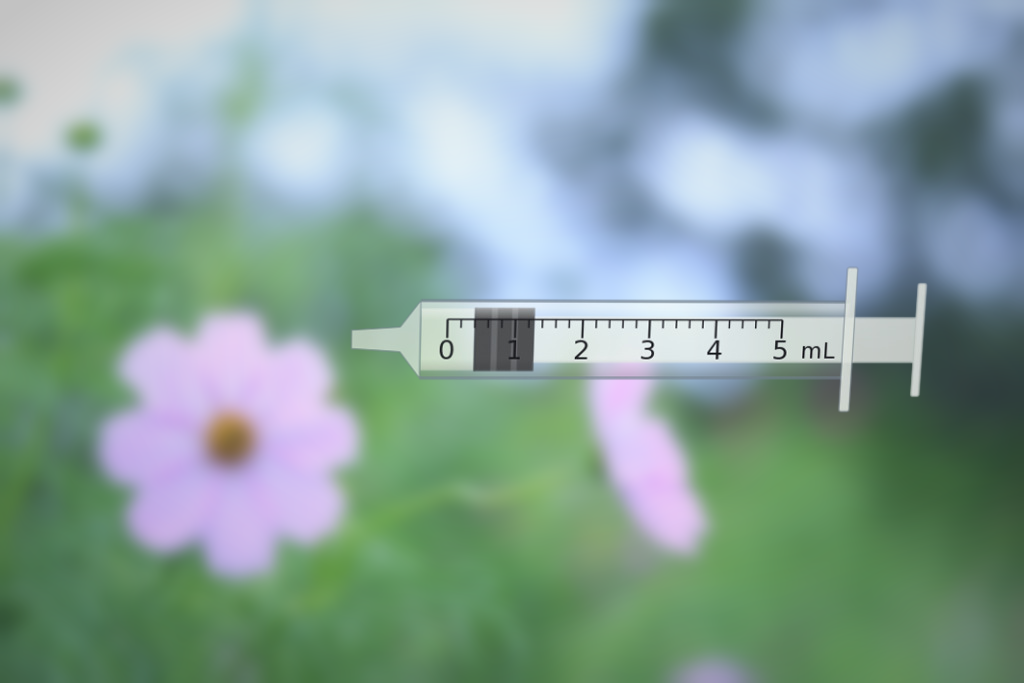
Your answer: 0.4
